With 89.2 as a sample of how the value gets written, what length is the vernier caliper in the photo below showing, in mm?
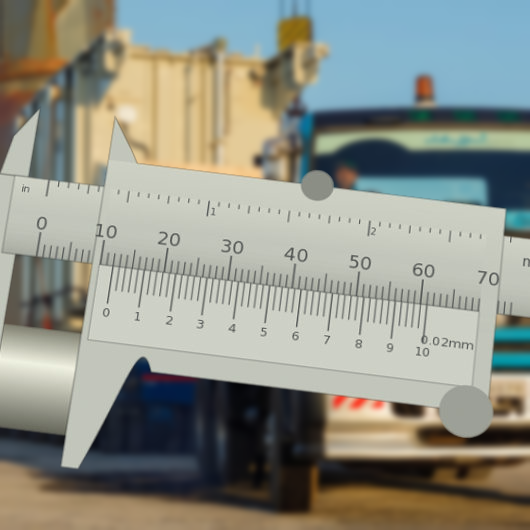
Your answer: 12.0
